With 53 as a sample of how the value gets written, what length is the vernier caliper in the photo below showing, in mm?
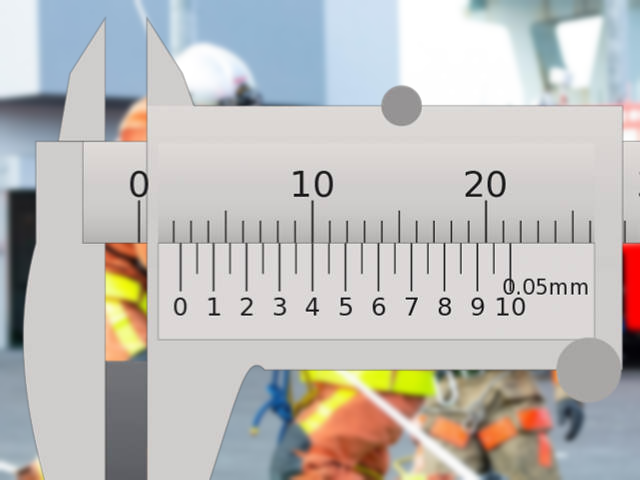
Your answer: 2.4
